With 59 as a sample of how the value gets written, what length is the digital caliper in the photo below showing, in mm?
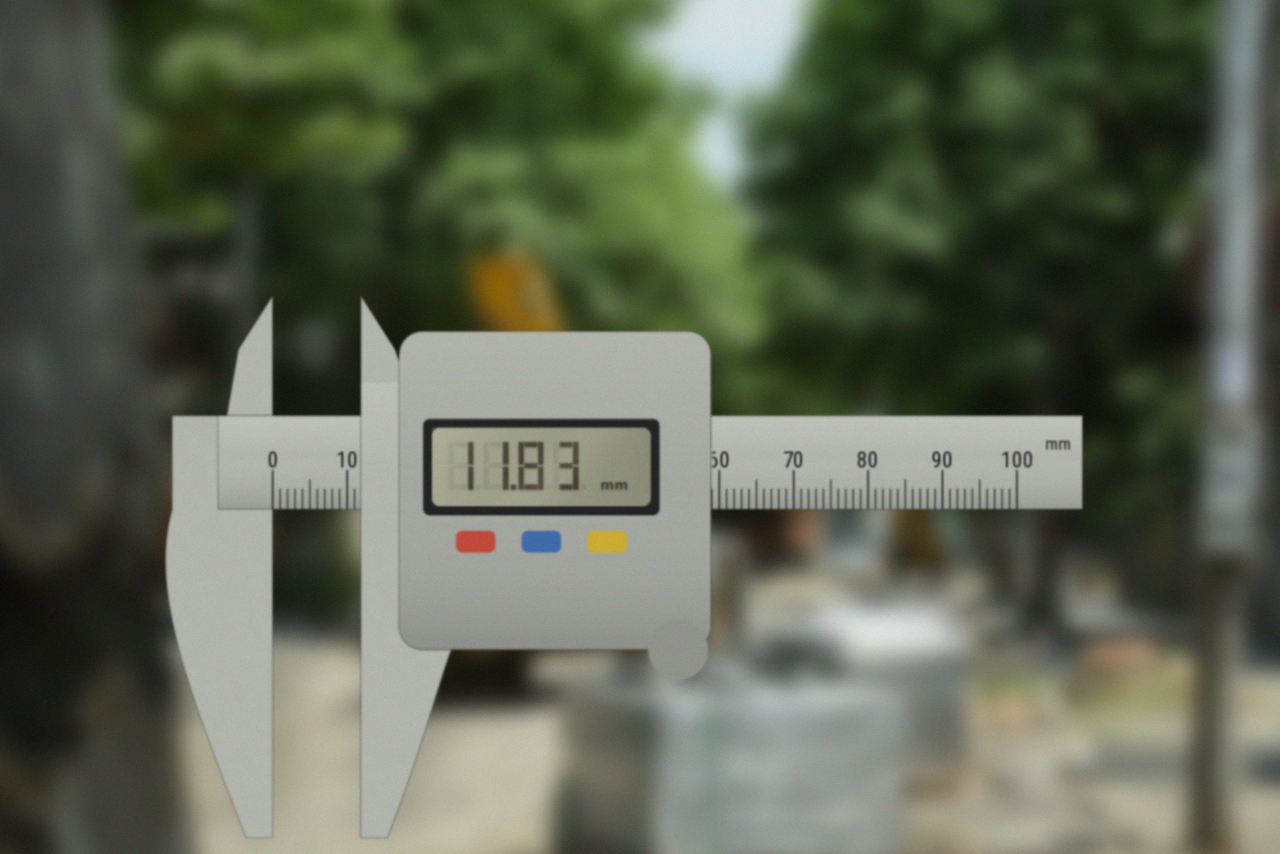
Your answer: 11.83
